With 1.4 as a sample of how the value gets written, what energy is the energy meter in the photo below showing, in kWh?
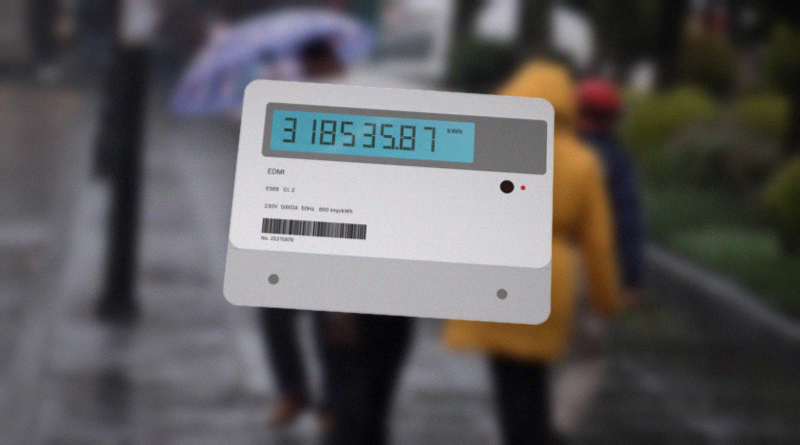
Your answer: 318535.87
